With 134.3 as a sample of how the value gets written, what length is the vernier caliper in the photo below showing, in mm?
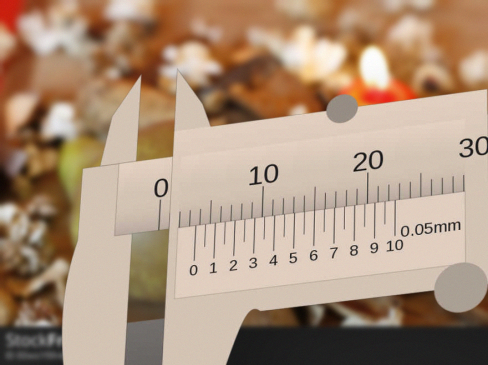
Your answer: 3.6
